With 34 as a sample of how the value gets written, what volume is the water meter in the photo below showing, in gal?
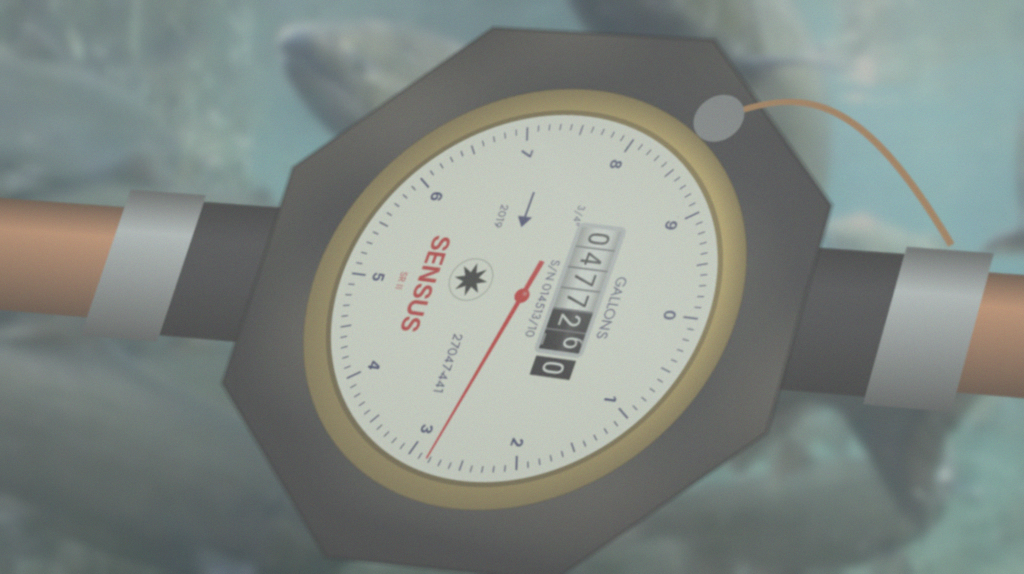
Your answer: 477262.8
